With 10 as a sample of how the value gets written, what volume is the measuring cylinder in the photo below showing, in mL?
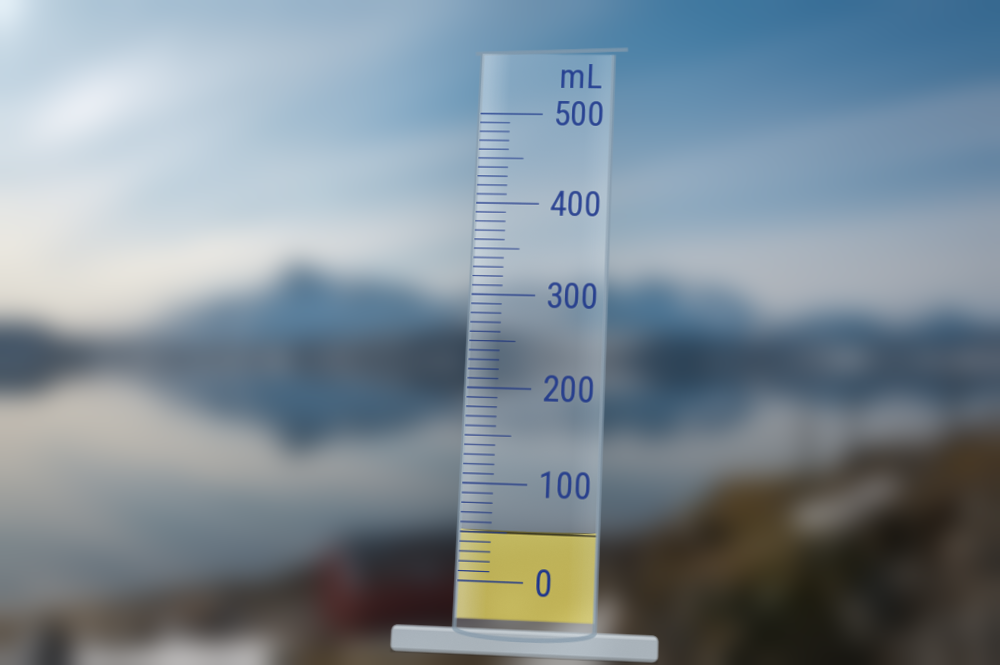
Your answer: 50
